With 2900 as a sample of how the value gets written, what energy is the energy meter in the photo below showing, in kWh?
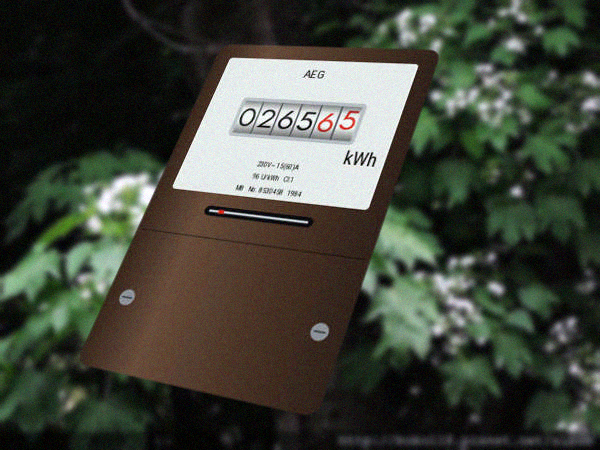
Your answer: 265.65
